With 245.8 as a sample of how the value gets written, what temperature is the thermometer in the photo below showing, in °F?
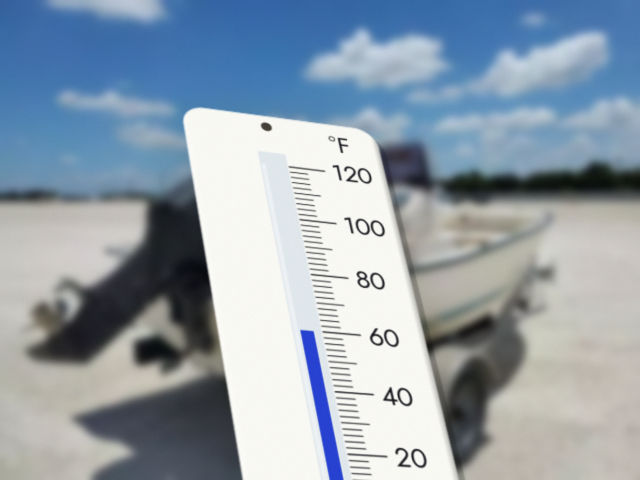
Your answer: 60
